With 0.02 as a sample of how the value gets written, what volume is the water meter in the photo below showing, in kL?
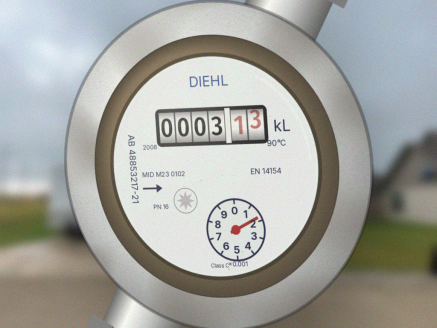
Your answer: 3.131
